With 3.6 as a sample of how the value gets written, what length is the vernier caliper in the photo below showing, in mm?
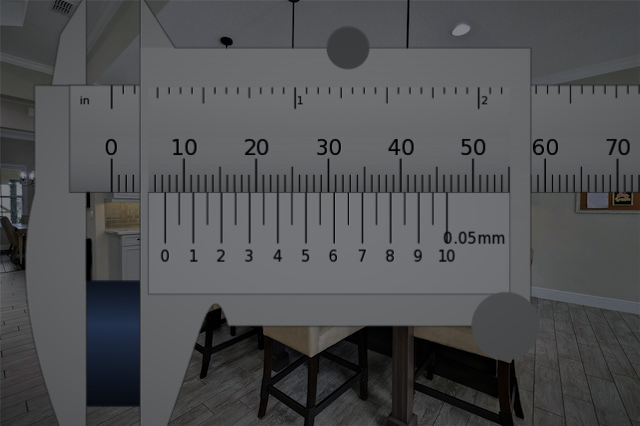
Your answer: 7.4
